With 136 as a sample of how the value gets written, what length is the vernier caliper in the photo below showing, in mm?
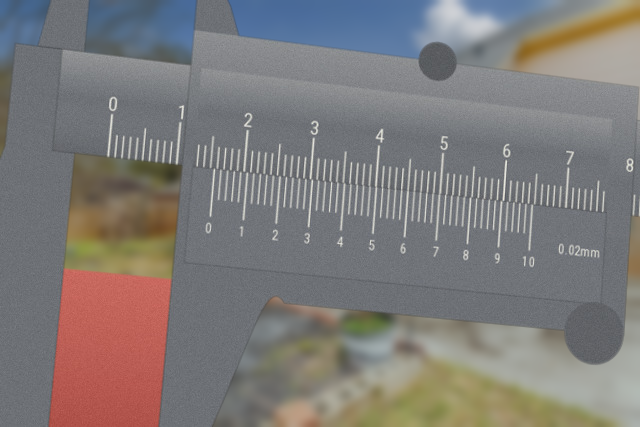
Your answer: 15.6
